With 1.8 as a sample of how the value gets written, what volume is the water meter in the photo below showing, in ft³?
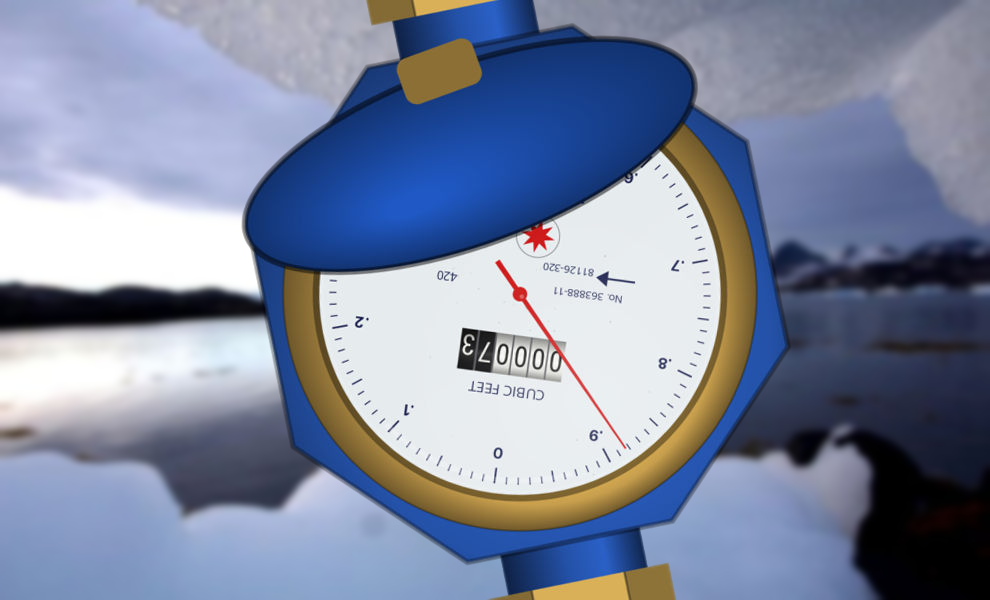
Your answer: 72.88
